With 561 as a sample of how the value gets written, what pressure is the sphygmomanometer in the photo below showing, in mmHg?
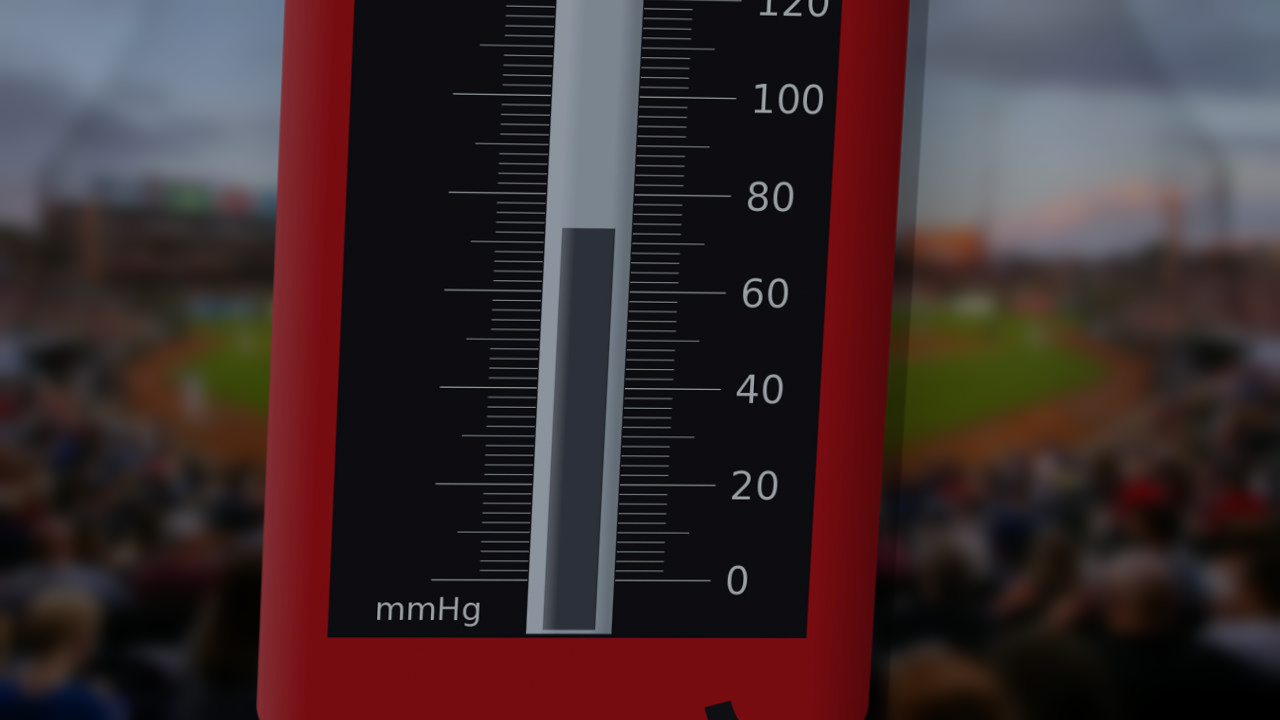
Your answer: 73
